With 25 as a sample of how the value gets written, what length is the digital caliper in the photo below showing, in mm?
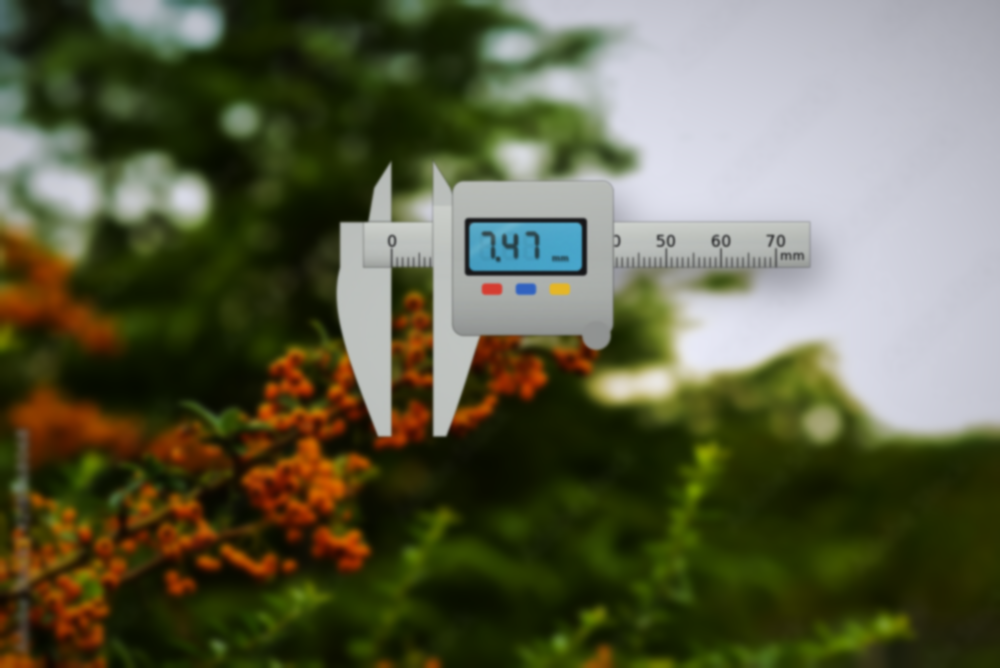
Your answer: 7.47
